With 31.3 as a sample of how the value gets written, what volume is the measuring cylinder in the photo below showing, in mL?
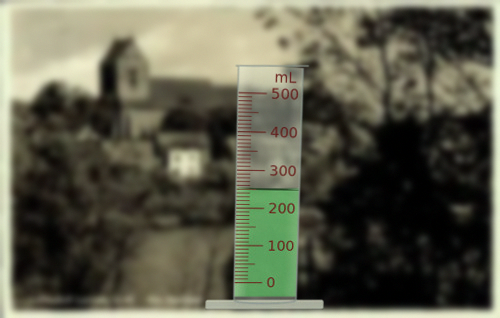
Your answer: 250
